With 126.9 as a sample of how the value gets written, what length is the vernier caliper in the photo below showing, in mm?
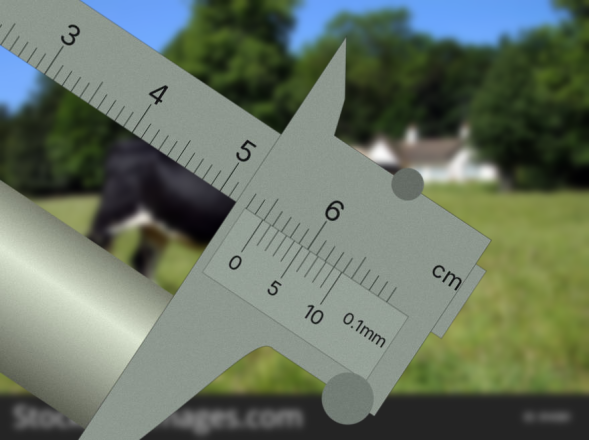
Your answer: 54.9
